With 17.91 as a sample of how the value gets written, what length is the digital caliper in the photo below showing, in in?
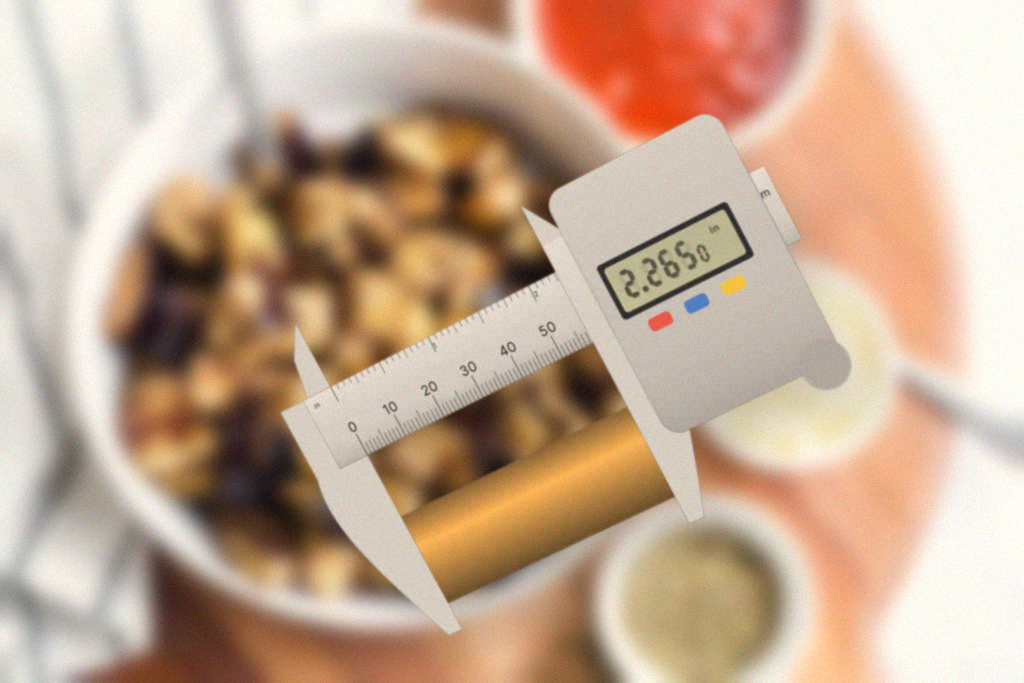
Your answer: 2.2650
